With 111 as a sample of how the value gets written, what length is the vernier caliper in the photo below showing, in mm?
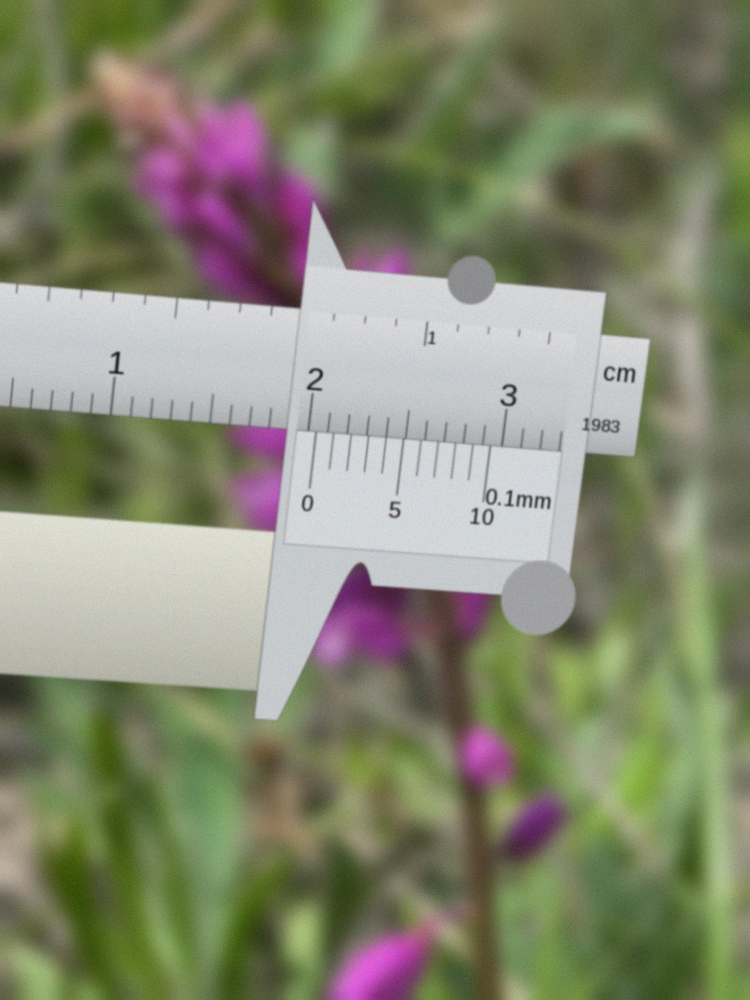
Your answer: 20.4
